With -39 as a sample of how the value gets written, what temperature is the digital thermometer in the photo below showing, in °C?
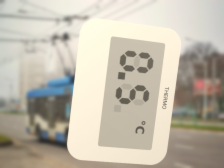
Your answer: 0.5
